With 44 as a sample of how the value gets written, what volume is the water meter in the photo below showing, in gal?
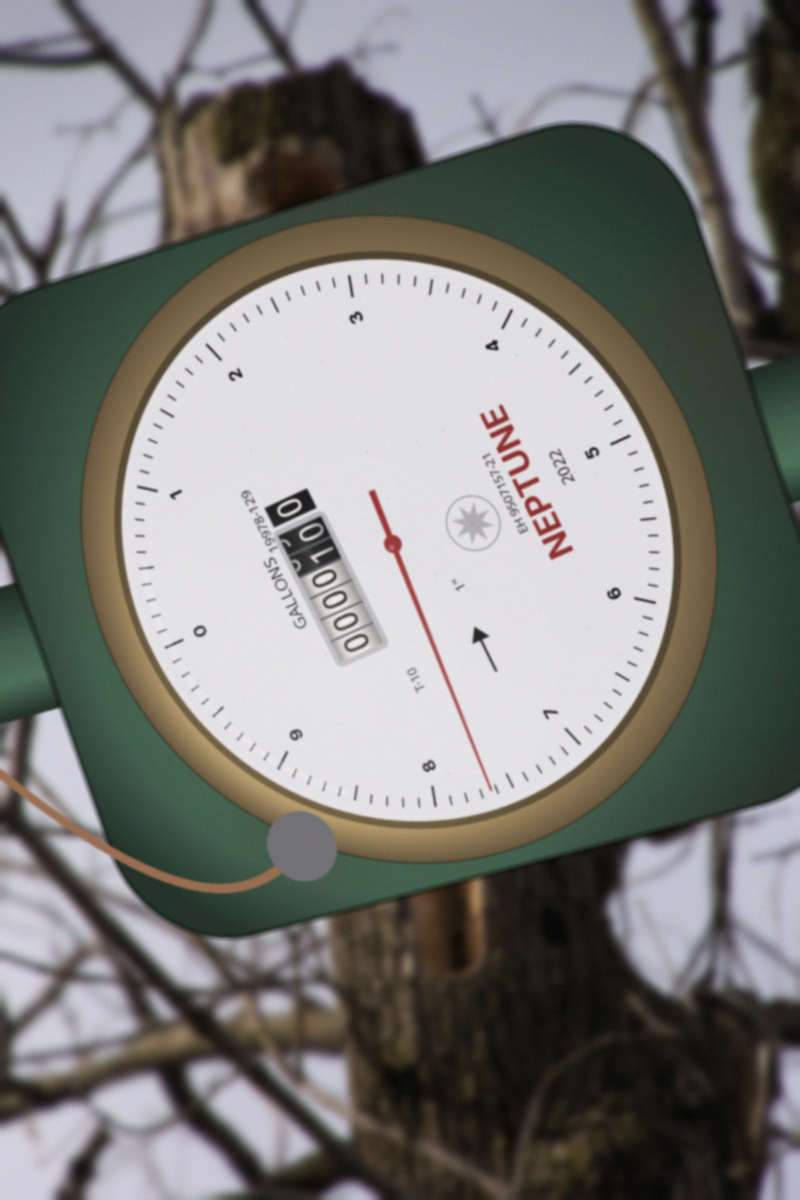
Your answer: 97.6
